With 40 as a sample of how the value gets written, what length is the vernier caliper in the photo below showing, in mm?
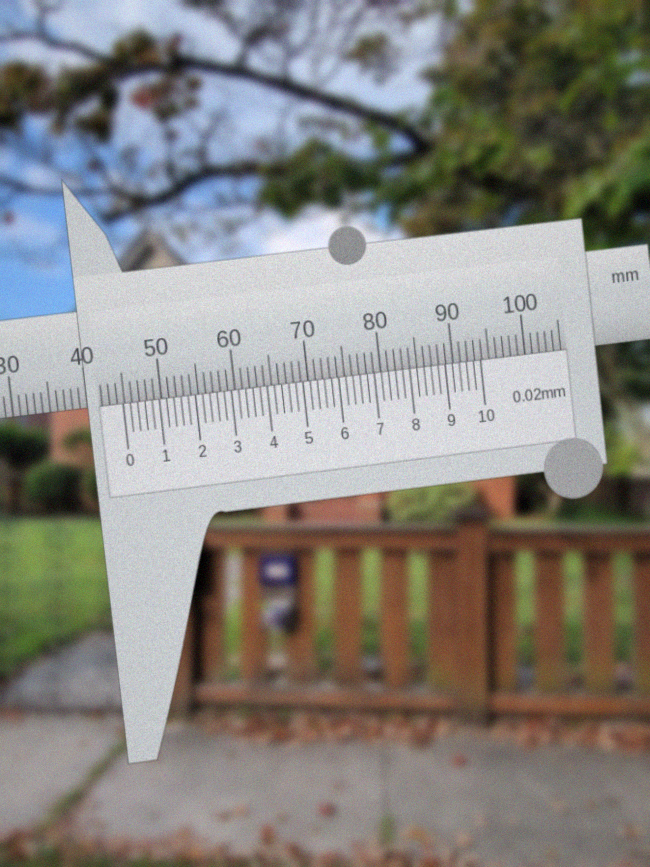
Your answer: 44.8
